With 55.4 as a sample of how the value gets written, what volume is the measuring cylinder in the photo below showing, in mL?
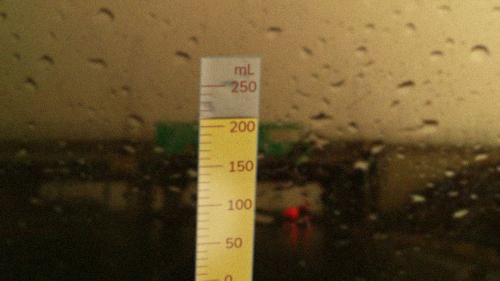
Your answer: 210
